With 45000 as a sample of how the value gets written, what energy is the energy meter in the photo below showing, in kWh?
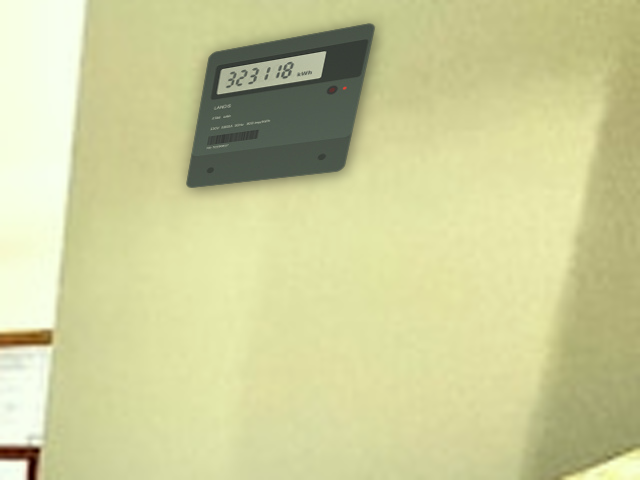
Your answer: 323118
